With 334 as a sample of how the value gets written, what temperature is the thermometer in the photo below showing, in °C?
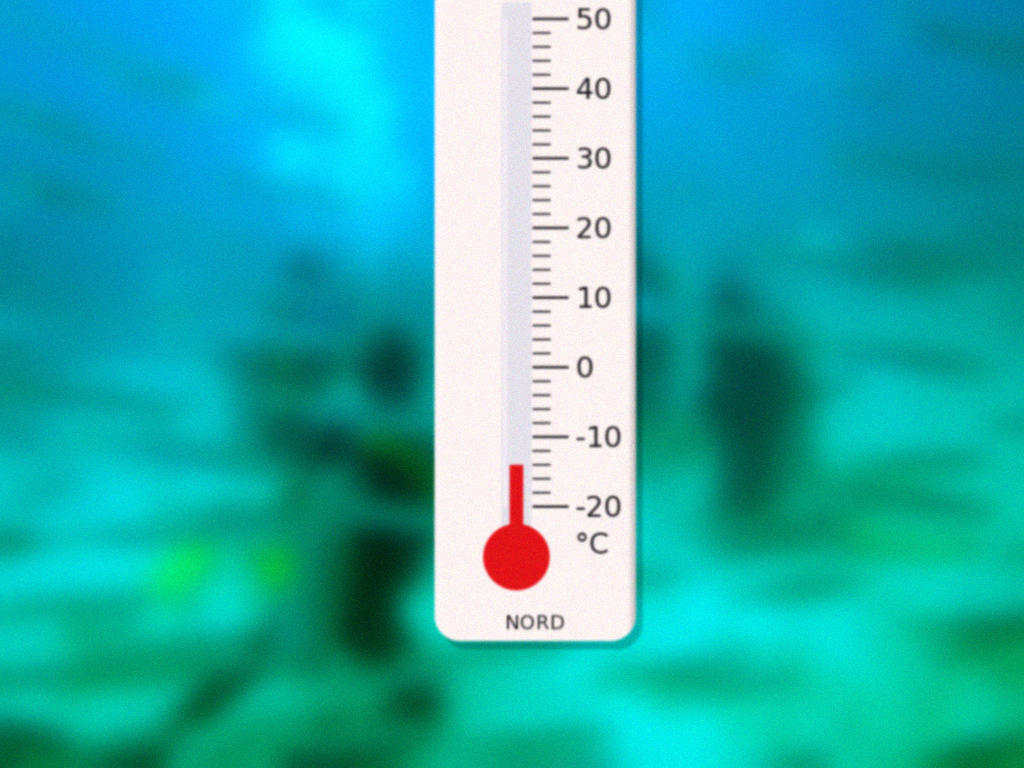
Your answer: -14
